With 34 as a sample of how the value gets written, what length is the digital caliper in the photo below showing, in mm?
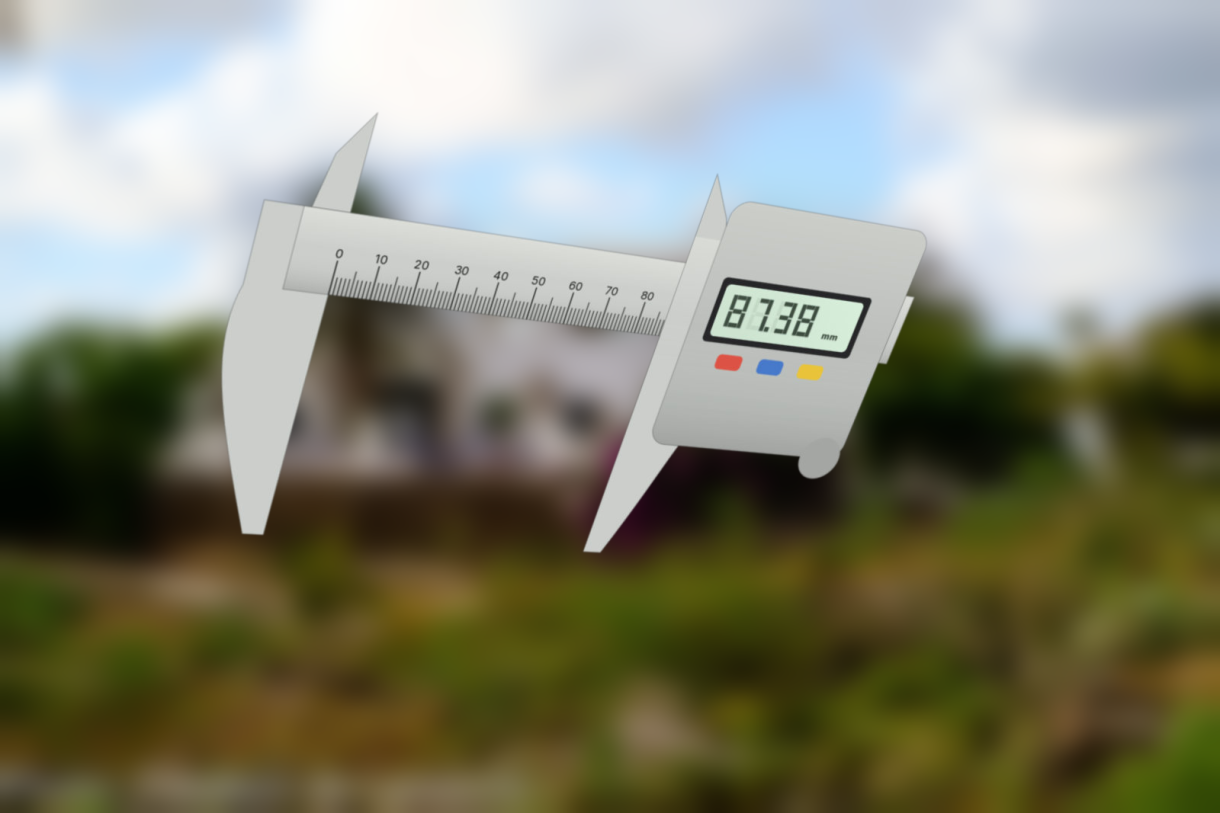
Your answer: 87.38
